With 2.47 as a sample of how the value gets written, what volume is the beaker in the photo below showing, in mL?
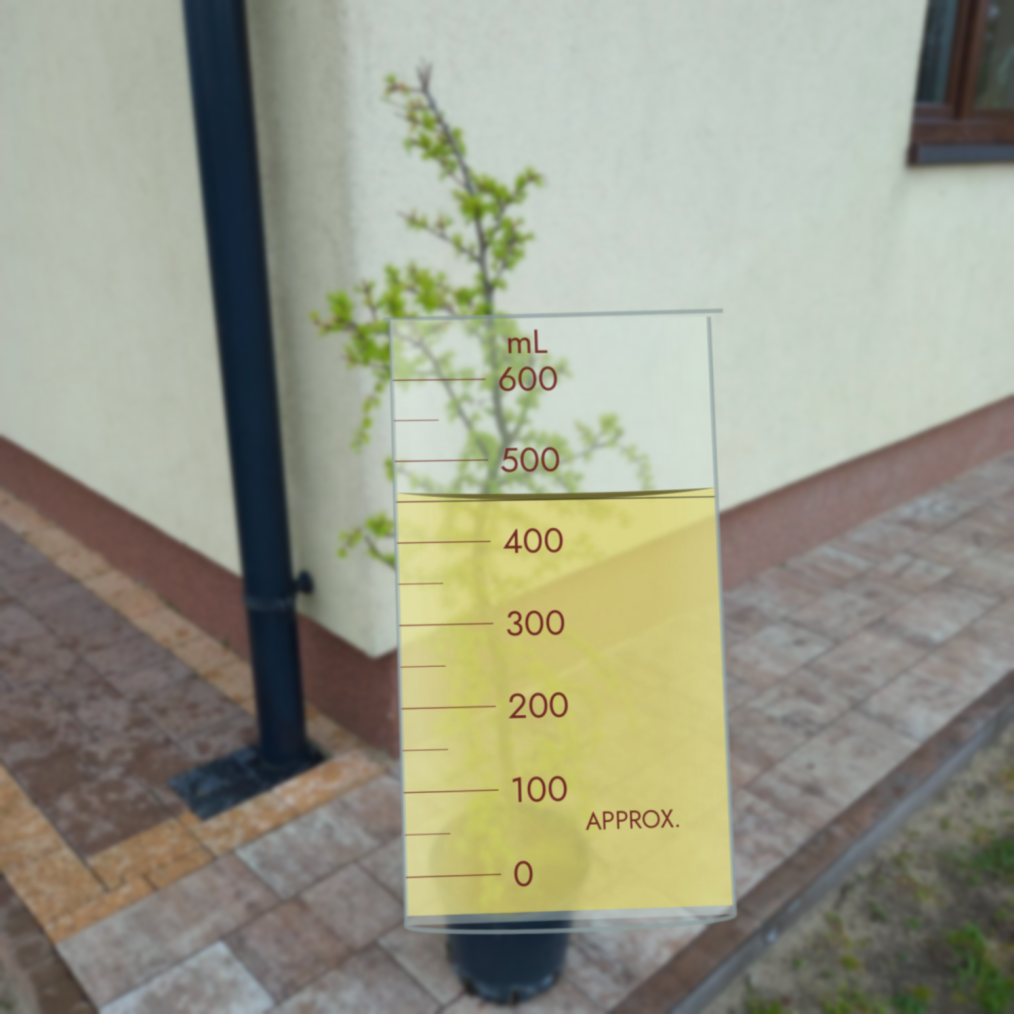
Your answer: 450
